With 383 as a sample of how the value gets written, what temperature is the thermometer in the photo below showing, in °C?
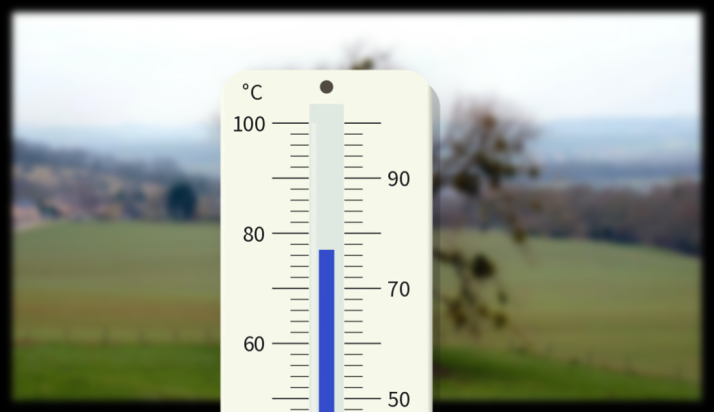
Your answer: 77
